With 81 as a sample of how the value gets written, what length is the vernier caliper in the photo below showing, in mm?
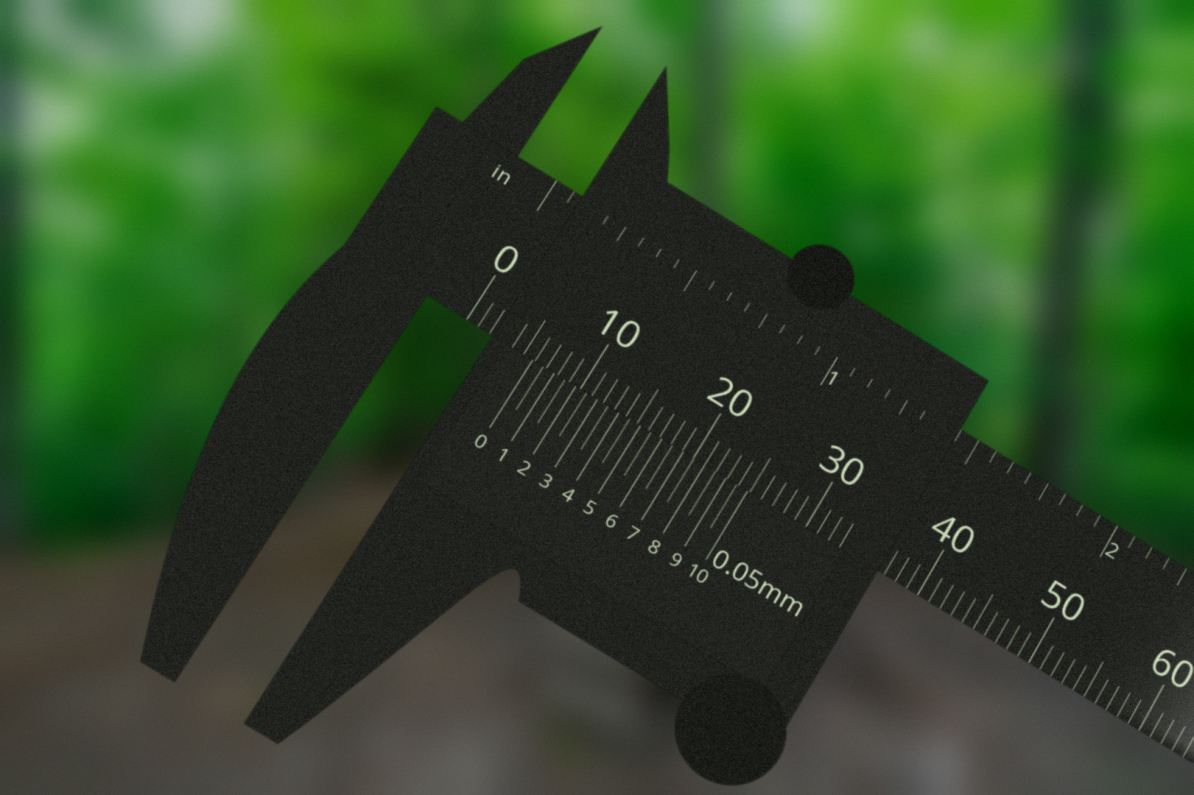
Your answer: 5.8
